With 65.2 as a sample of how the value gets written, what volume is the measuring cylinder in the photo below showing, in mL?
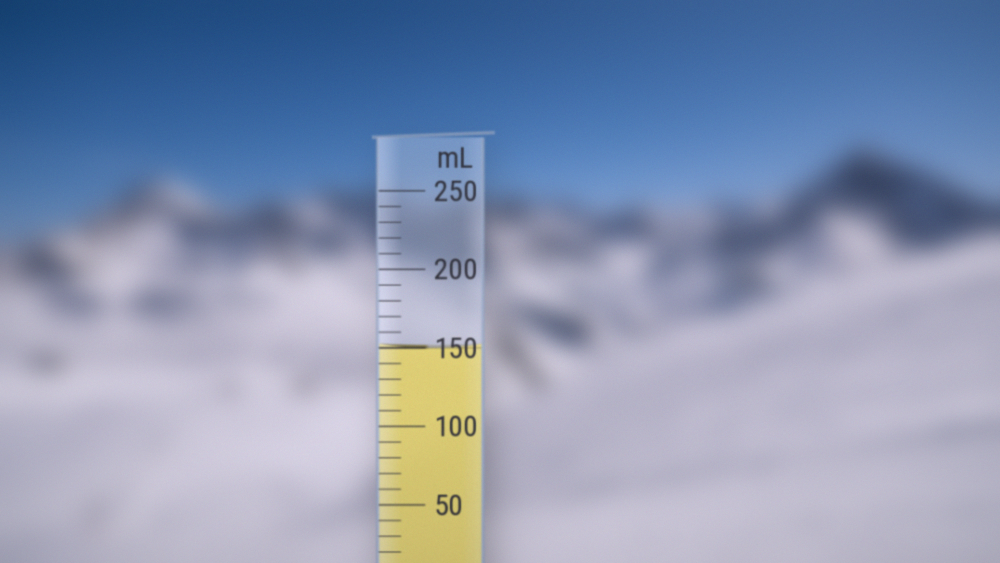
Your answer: 150
